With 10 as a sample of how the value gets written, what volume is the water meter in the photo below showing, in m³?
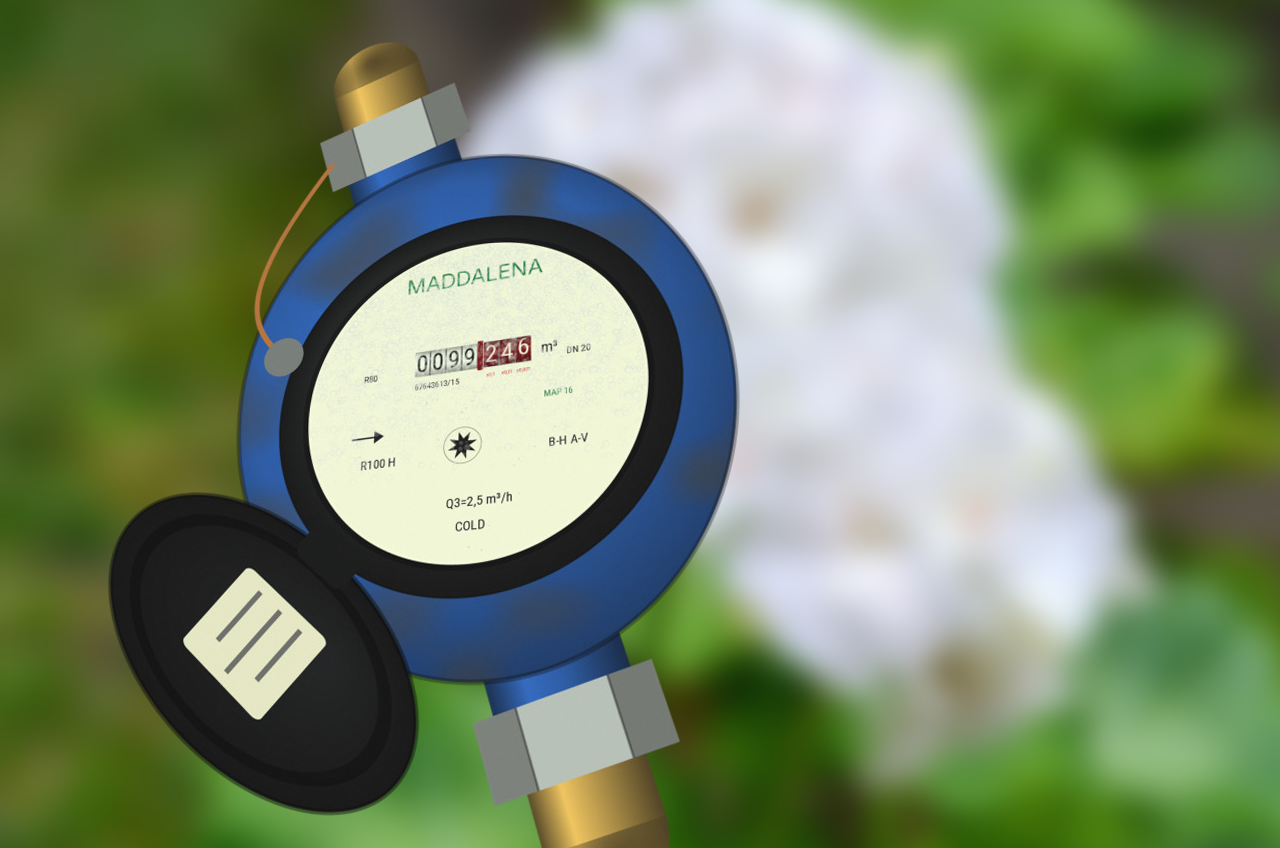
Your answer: 99.246
